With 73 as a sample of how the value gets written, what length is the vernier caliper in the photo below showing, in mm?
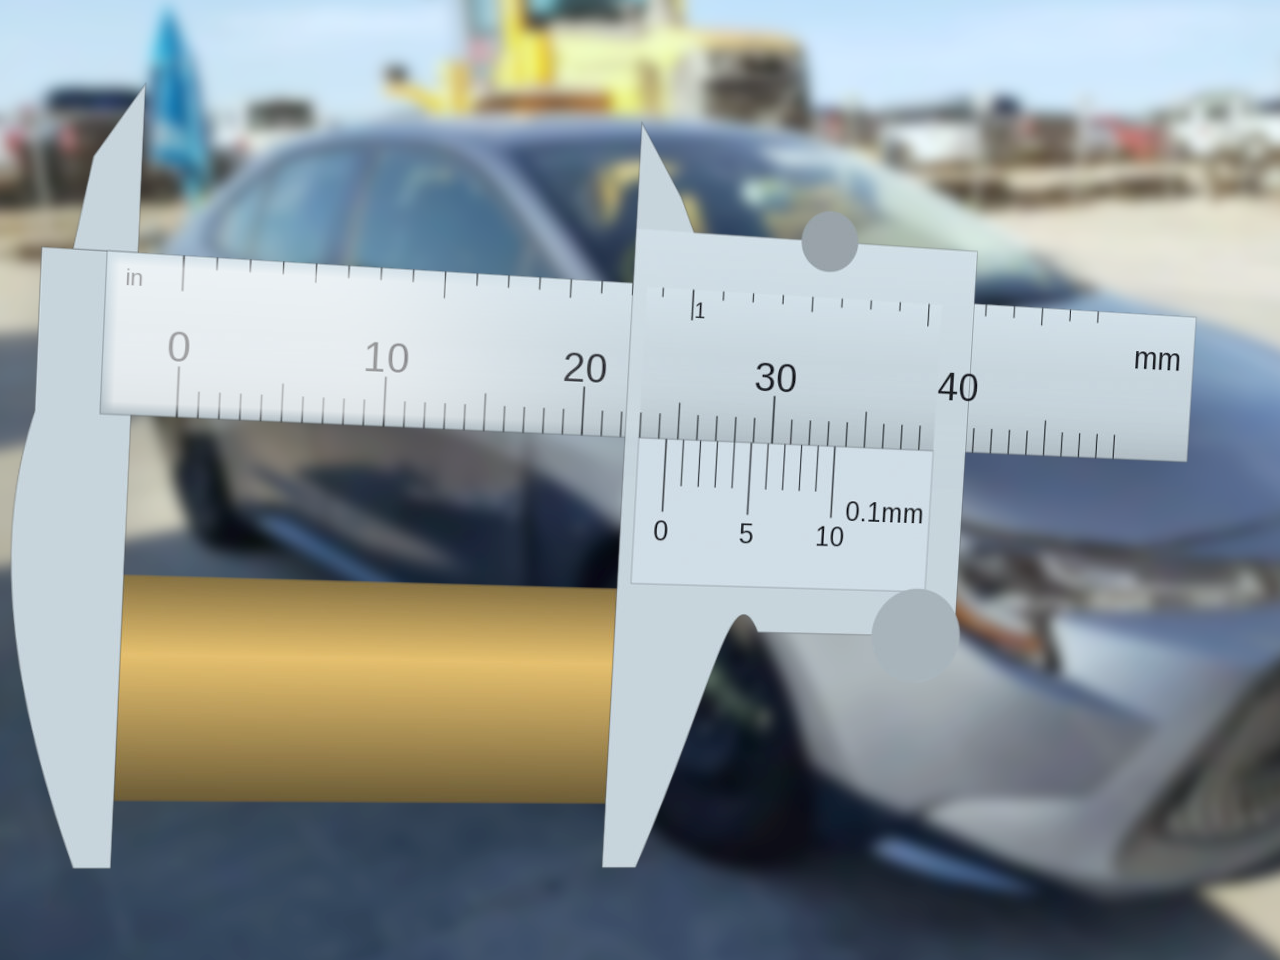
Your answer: 24.4
